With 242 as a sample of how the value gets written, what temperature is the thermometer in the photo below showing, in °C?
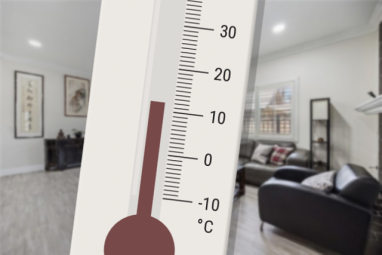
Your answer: 12
